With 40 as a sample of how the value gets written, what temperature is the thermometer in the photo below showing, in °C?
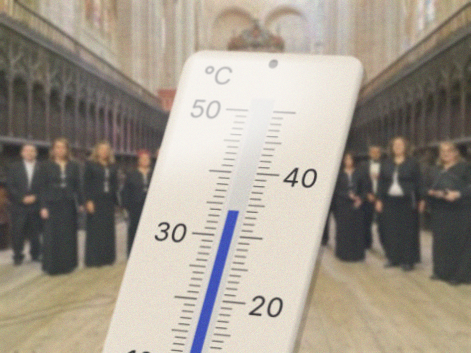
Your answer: 34
